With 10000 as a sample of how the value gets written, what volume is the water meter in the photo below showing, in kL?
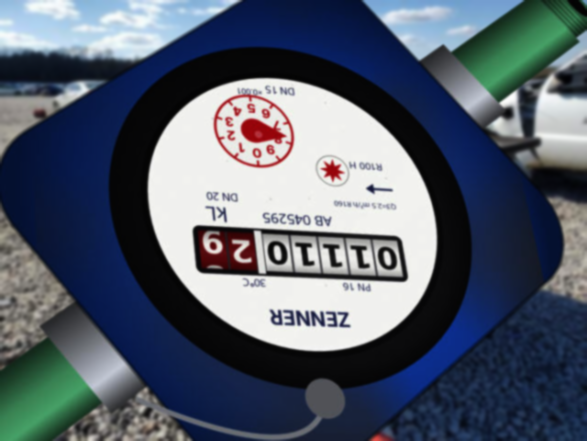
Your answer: 1110.287
